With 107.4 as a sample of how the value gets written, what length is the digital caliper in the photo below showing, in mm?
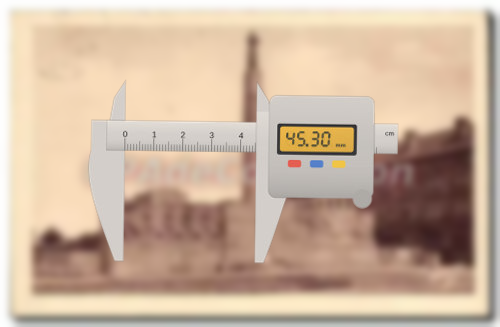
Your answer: 45.30
